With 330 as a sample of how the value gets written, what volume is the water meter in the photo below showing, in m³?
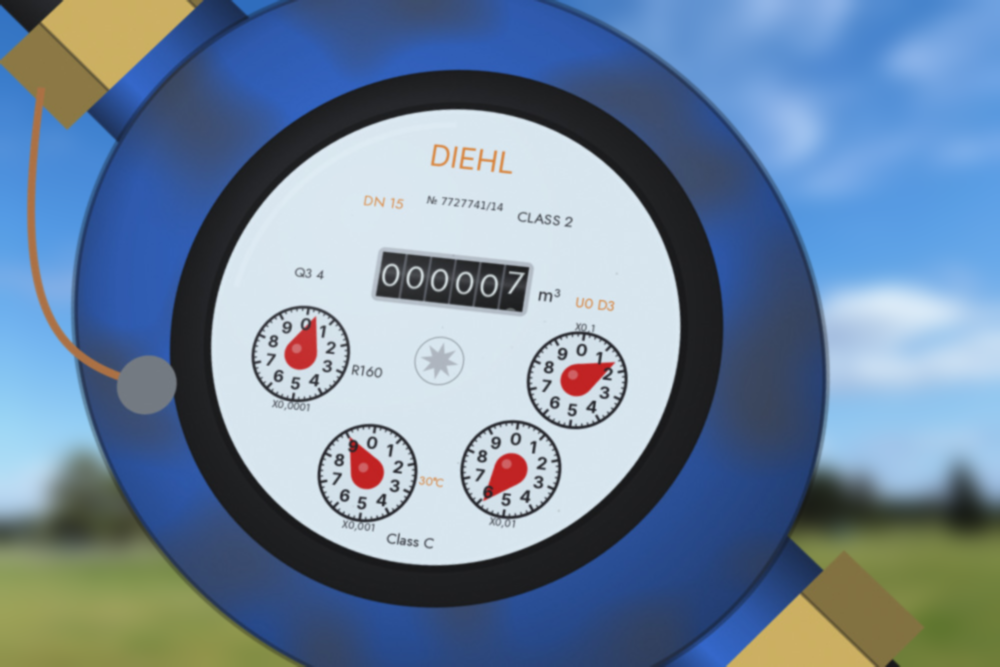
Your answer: 7.1590
